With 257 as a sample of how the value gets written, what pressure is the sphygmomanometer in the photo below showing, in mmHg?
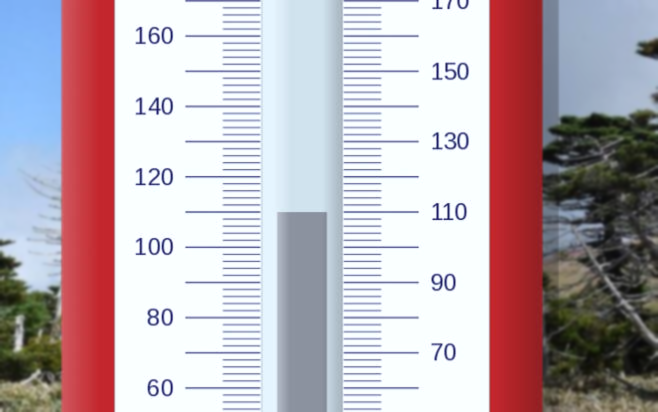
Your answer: 110
